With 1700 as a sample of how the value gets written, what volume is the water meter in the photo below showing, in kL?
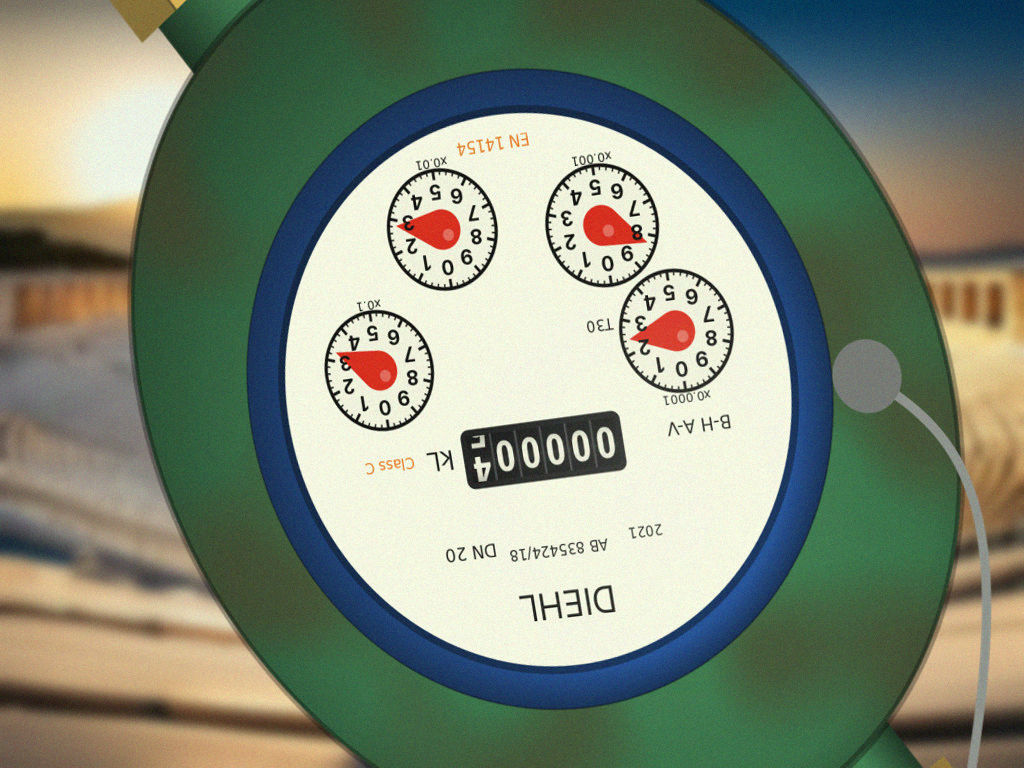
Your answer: 4.3282
